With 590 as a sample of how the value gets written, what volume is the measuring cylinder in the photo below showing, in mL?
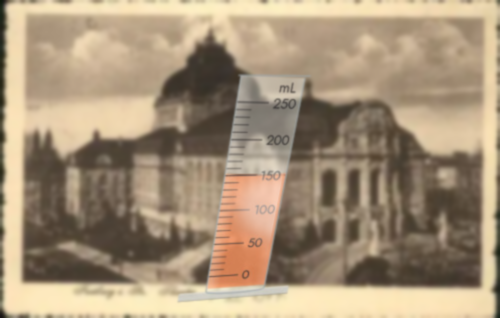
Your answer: 150
